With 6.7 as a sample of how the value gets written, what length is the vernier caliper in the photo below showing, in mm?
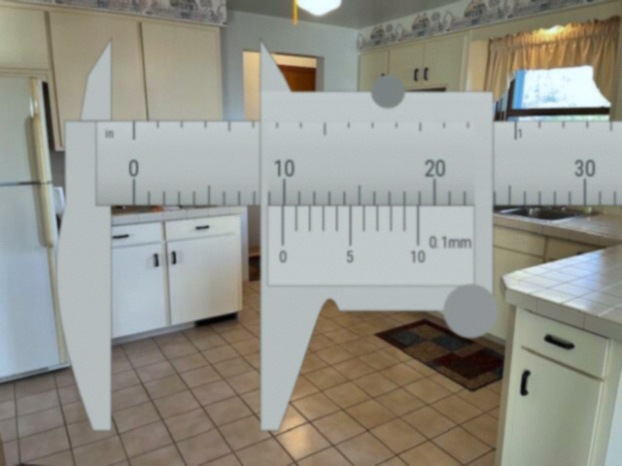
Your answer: 9.9
